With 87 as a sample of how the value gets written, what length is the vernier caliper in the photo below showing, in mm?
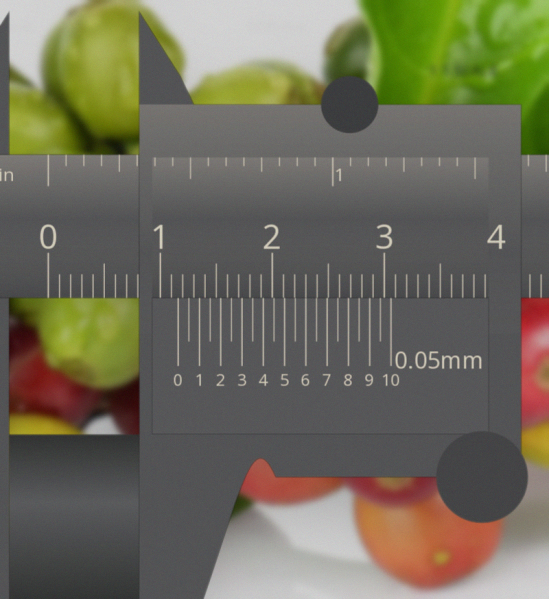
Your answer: 11.6
